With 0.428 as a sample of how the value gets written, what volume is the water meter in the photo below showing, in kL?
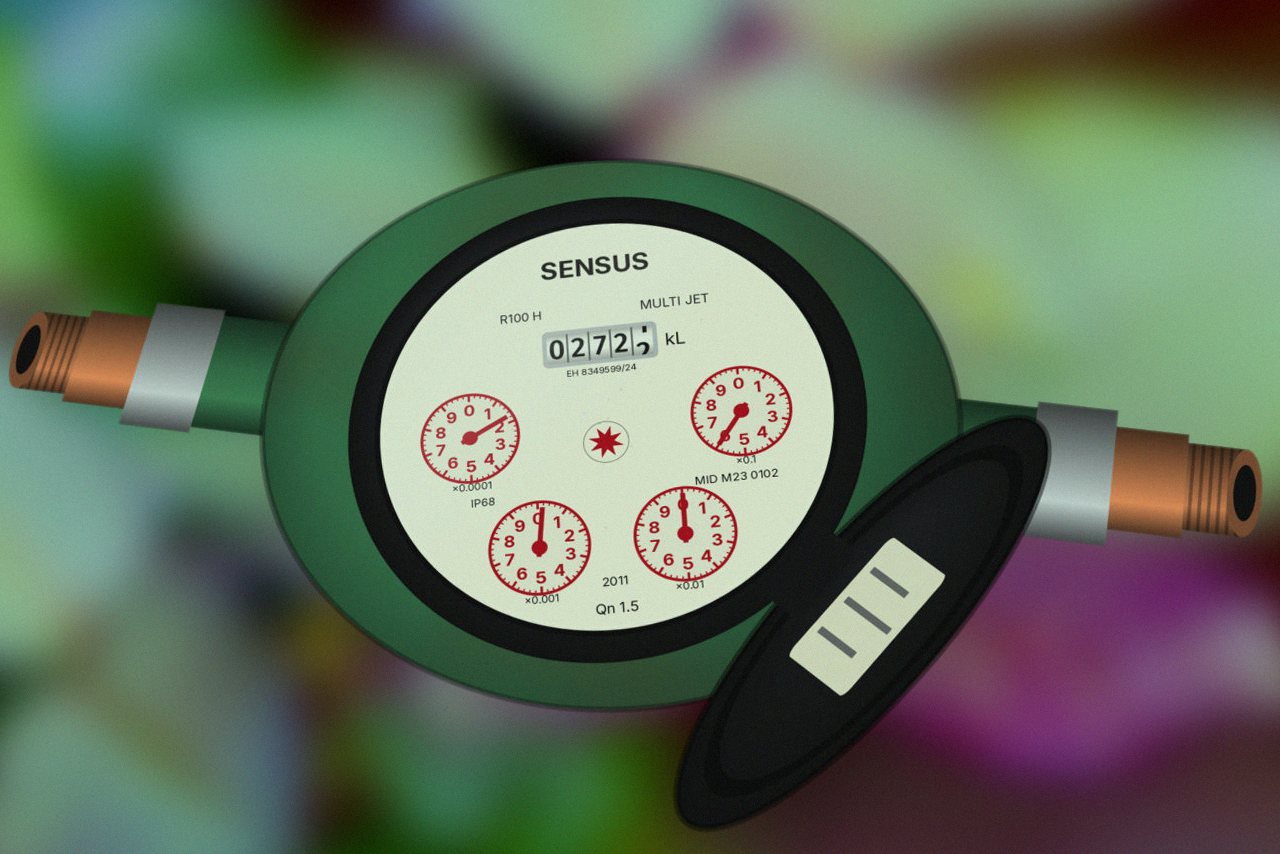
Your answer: 2721.6001
